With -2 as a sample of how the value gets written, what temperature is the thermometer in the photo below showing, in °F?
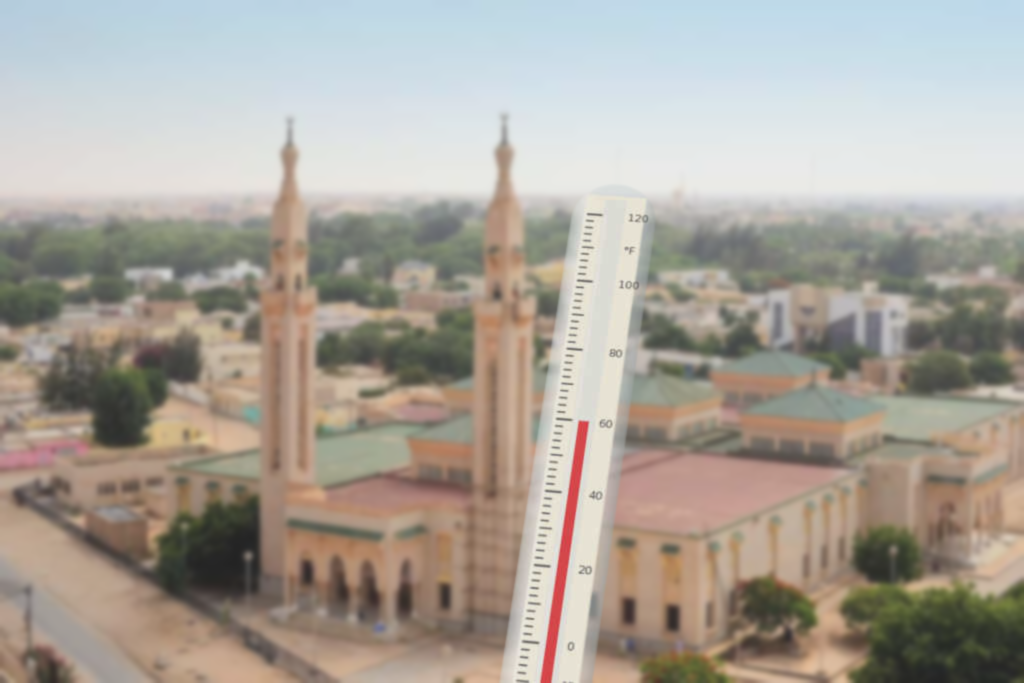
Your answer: 60
